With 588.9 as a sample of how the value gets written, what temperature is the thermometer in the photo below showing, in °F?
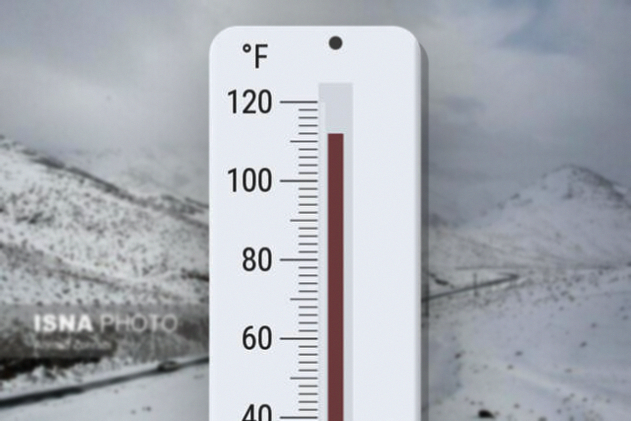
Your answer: 112
